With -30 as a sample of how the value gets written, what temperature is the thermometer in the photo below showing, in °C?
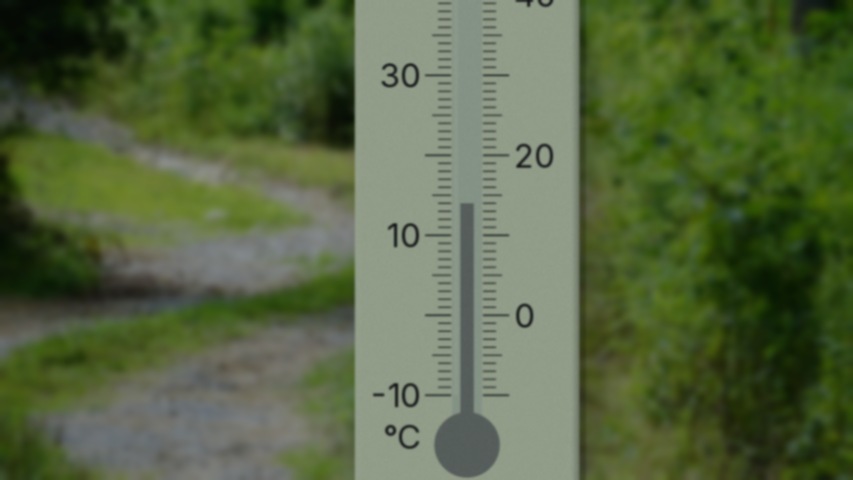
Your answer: 14
